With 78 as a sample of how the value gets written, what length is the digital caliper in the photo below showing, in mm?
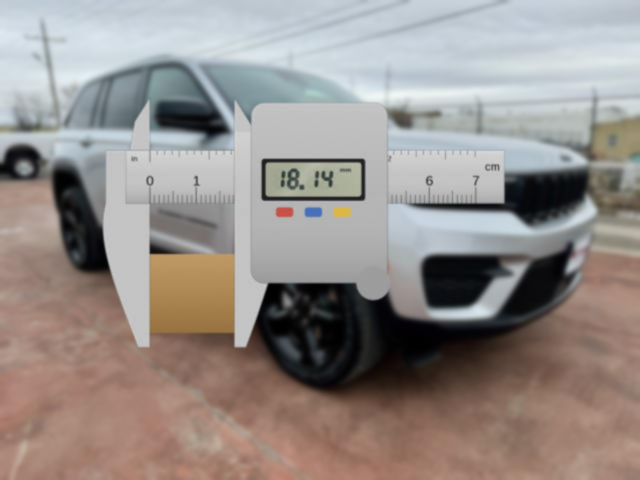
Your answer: 18.14
